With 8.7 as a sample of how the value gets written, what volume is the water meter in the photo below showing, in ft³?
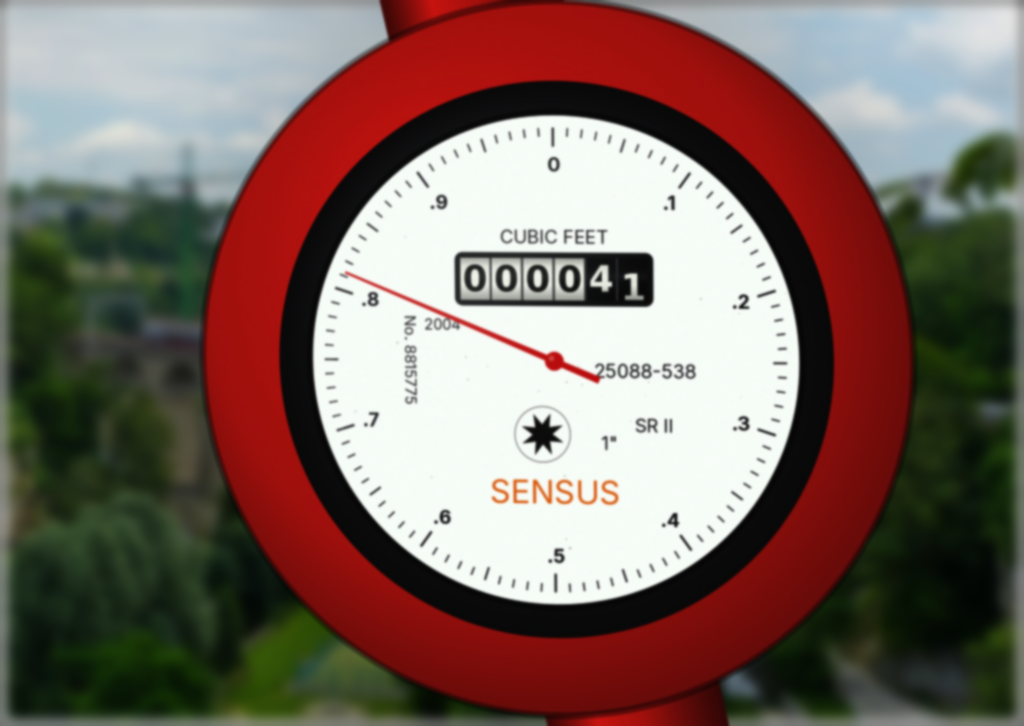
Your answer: 40.81
